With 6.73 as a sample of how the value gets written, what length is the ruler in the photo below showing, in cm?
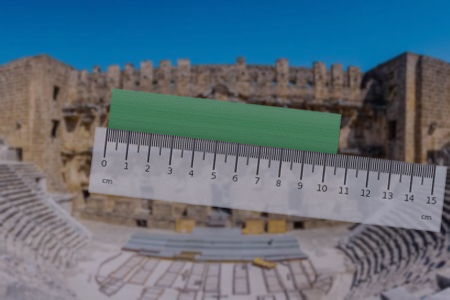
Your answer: 10.5
